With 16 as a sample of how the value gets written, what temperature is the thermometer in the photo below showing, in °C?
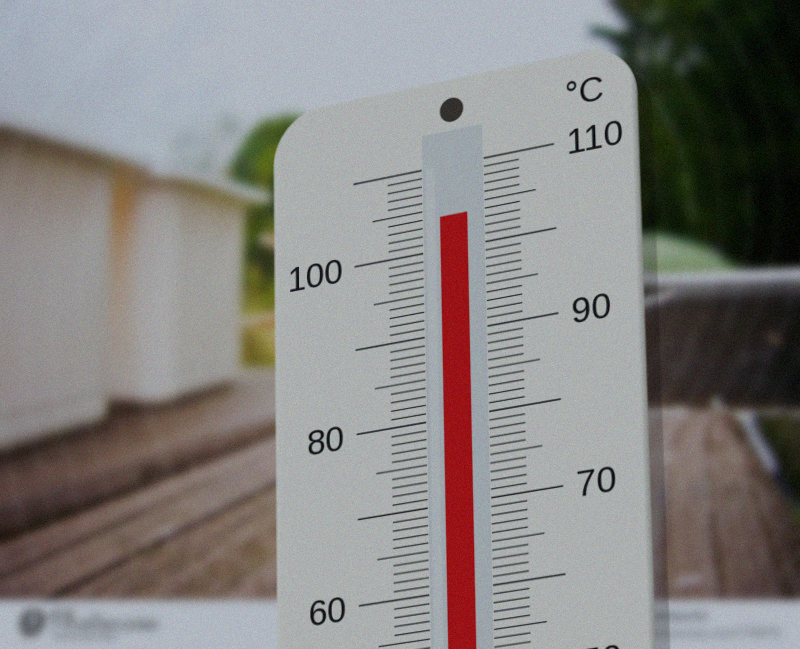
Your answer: 104
